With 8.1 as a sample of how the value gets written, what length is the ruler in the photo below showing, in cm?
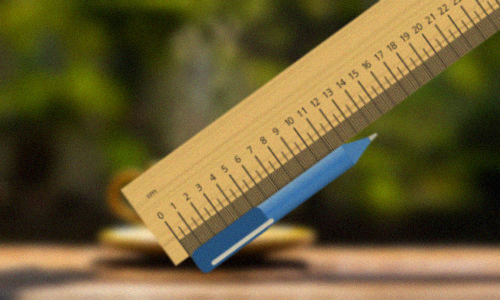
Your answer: 14
